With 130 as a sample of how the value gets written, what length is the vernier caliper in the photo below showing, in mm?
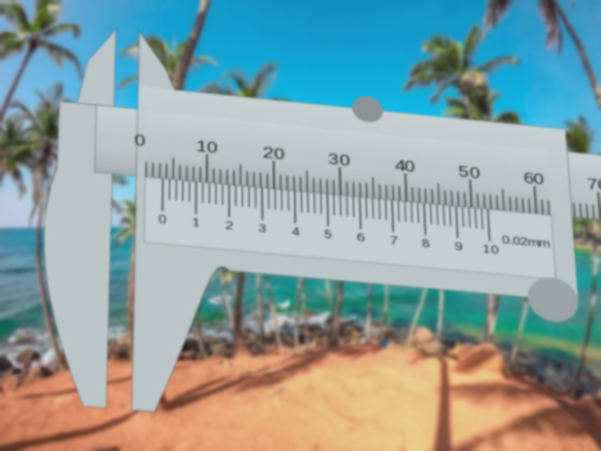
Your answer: 3.5
